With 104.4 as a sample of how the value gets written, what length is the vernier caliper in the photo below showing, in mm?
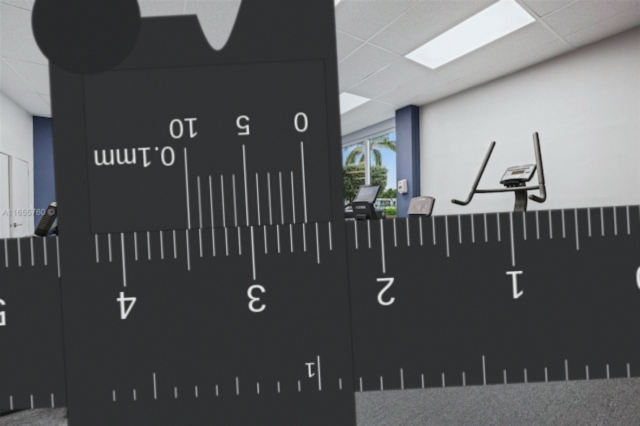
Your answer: 25.8
